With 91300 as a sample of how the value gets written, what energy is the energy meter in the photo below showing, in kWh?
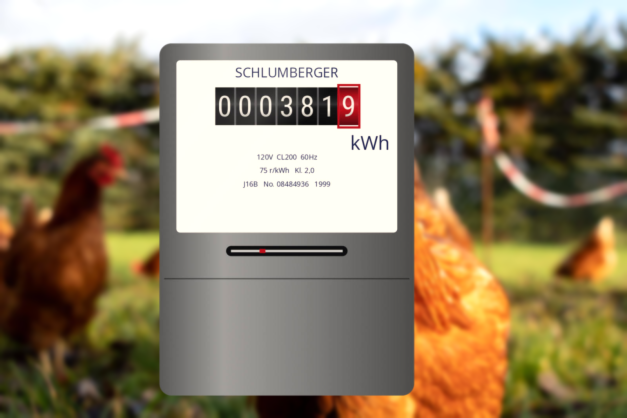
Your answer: 381.9
